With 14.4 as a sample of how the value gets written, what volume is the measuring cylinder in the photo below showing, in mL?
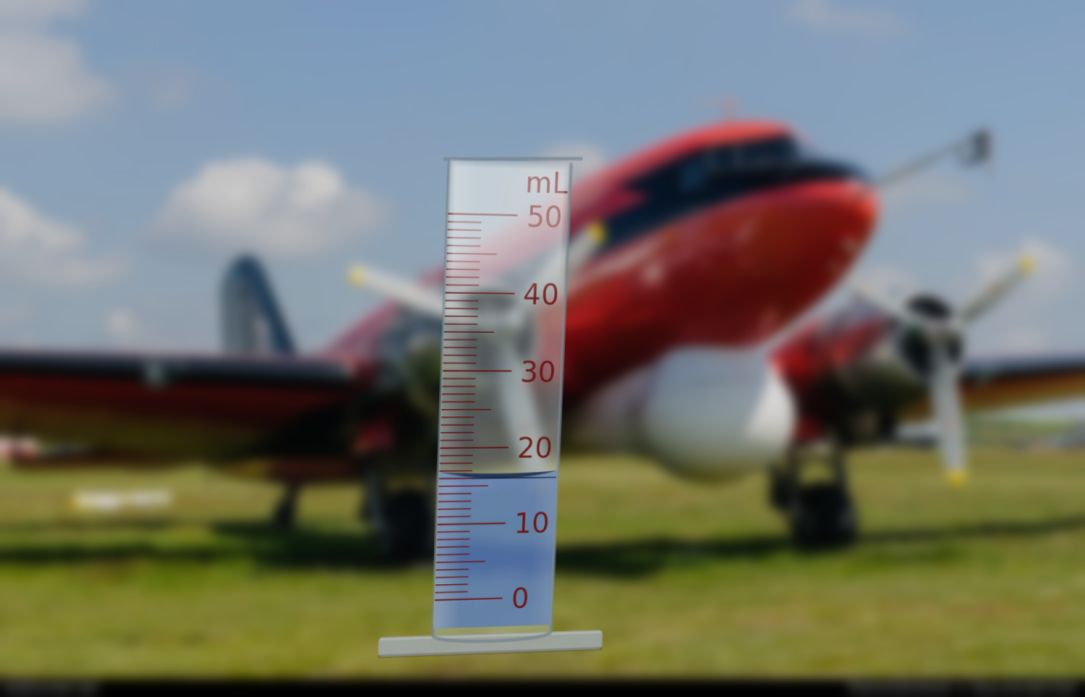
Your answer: 16
